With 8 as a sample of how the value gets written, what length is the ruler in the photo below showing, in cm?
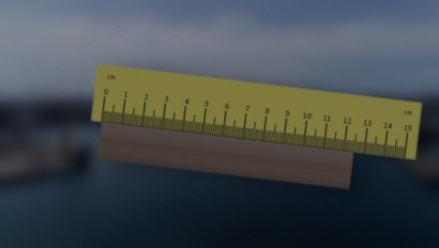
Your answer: 12.5
